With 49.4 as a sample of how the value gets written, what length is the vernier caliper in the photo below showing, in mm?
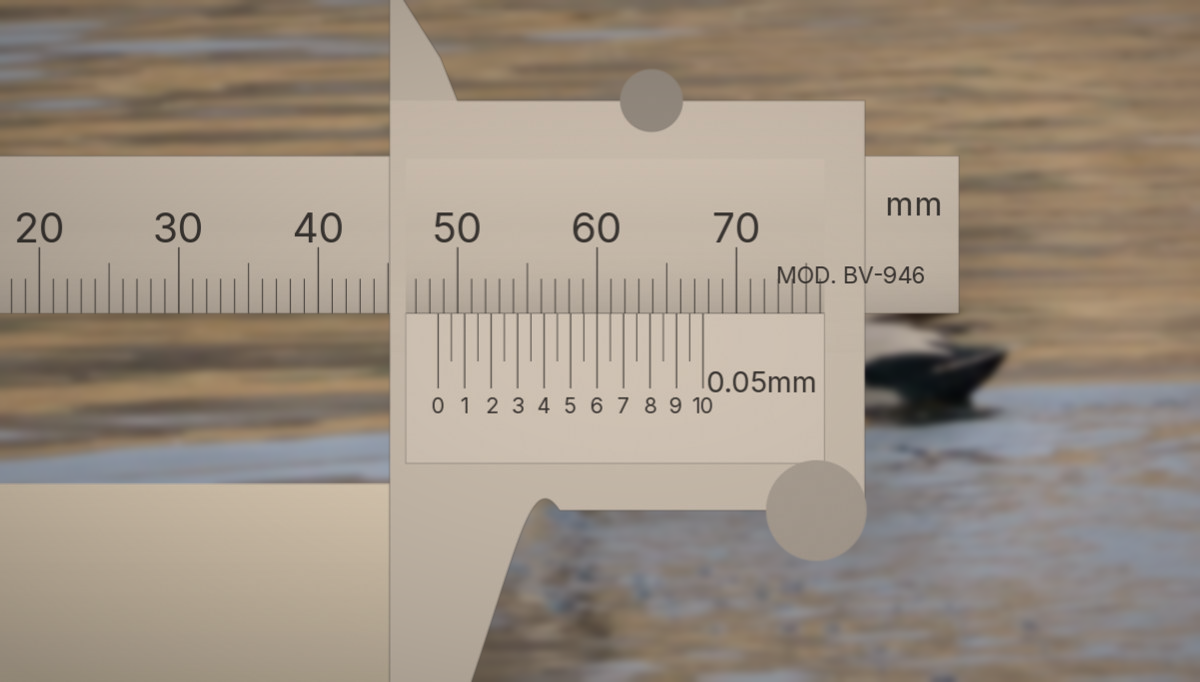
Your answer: 48.6
